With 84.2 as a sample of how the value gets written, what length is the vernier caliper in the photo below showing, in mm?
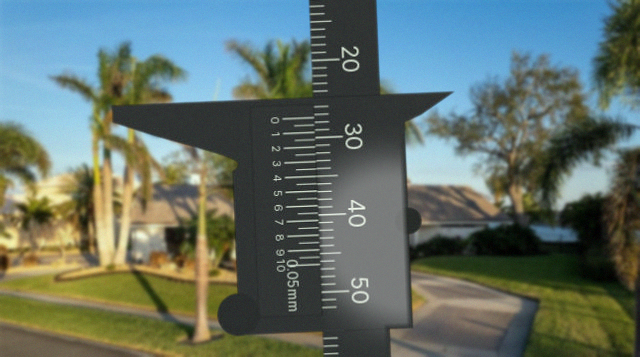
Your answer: 27.4
